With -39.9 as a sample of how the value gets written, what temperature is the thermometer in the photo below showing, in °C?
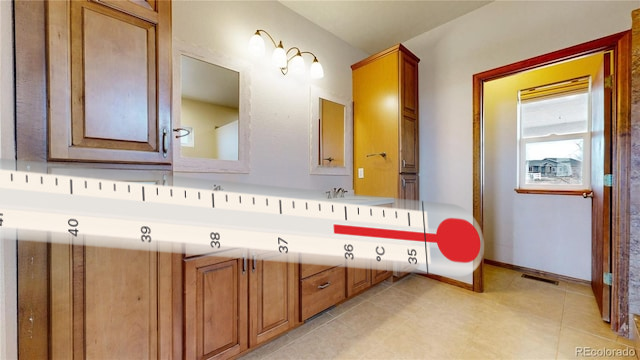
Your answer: 36.2
